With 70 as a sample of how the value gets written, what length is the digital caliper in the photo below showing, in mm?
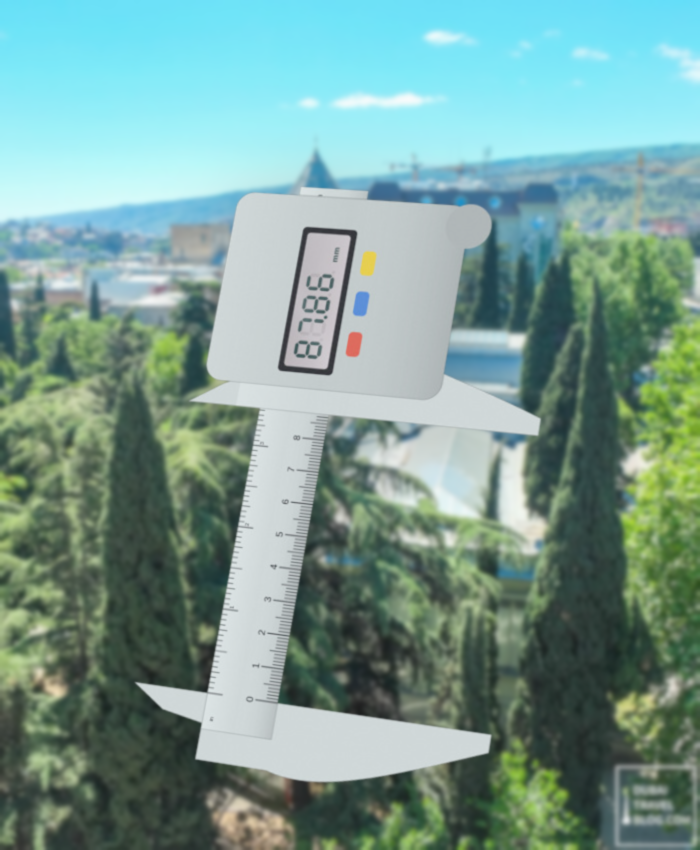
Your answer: 87.86
